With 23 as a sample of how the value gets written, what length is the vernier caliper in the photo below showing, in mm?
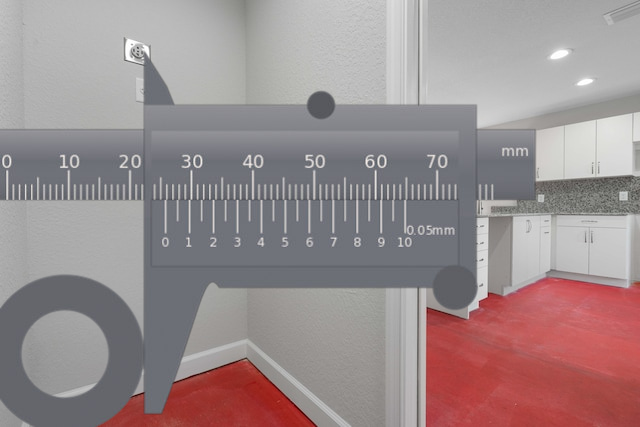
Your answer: 25.8
